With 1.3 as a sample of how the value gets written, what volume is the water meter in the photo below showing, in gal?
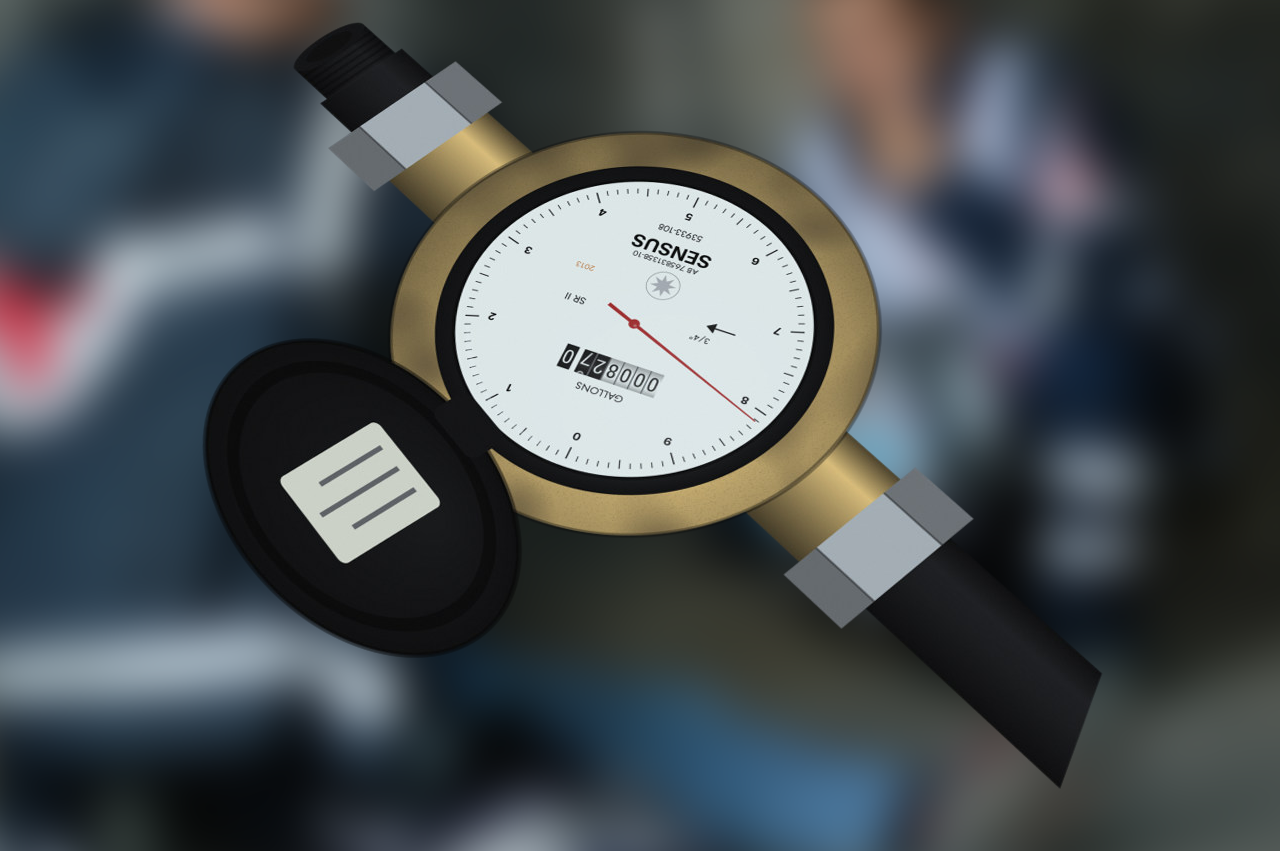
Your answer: 8268.1
